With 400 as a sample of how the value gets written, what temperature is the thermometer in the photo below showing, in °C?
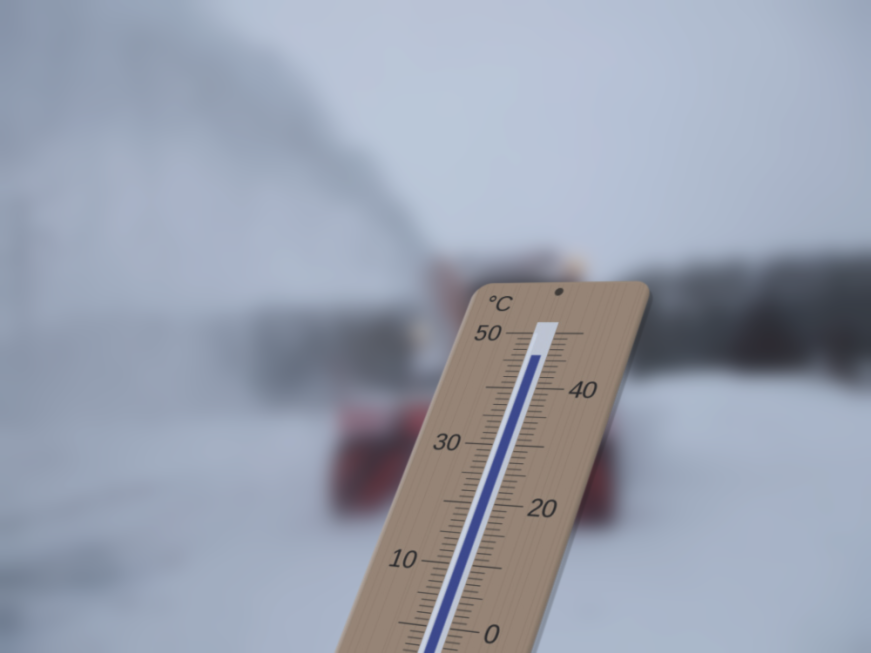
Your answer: 46
